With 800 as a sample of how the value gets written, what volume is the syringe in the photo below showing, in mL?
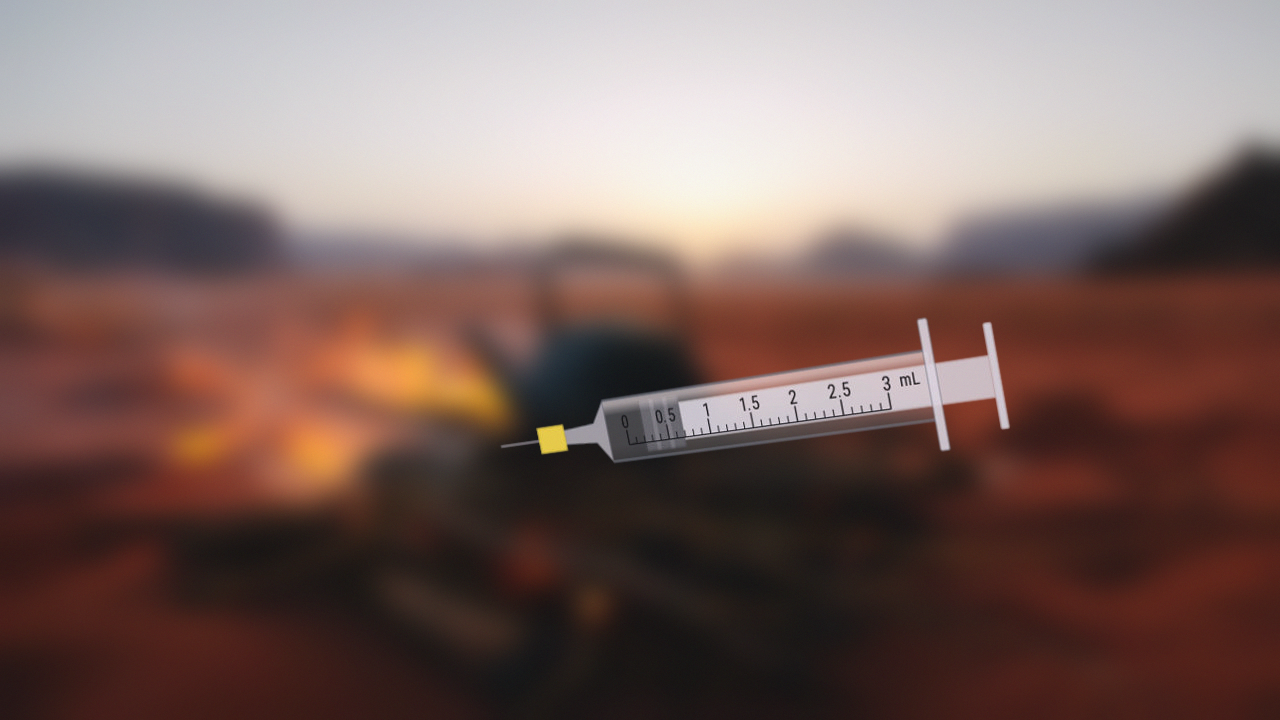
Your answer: 0.2
